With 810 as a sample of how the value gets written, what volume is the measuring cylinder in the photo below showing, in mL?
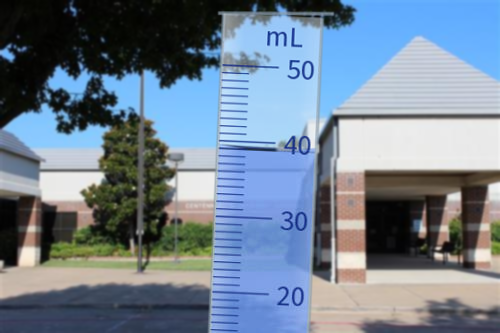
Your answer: 39
